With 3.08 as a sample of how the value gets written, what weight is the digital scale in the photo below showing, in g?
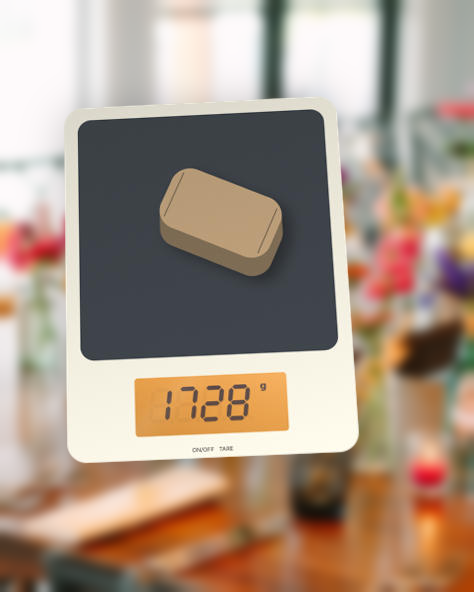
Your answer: 1728
